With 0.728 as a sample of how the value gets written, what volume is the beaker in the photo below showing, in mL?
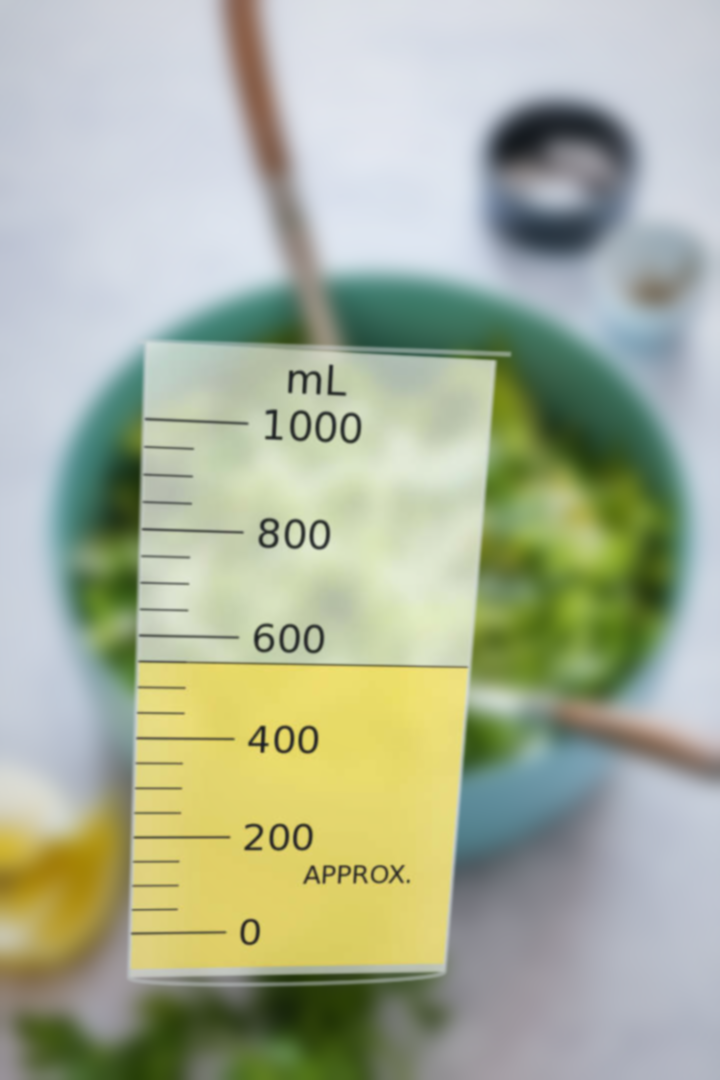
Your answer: 550
